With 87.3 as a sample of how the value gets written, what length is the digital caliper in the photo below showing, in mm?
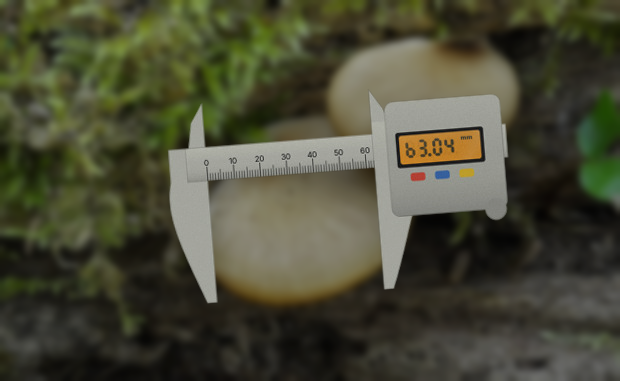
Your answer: 63.04
